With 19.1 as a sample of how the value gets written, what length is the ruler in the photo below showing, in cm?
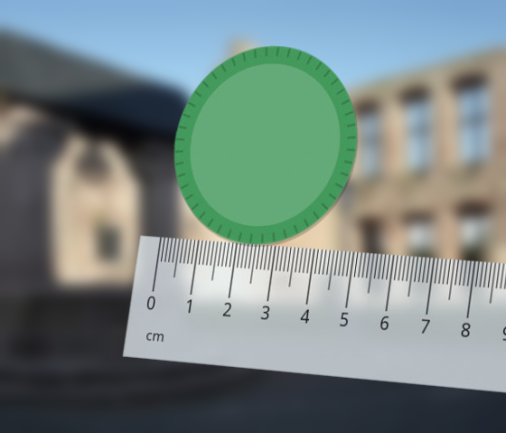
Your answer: 4.7
